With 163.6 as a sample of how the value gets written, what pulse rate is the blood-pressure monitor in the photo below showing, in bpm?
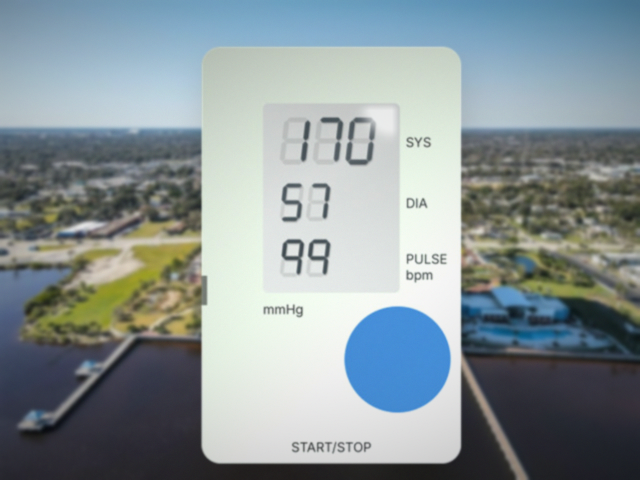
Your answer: 99
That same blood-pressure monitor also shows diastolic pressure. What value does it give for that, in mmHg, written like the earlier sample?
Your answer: 57
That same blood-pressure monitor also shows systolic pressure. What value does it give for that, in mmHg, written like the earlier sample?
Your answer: 170
